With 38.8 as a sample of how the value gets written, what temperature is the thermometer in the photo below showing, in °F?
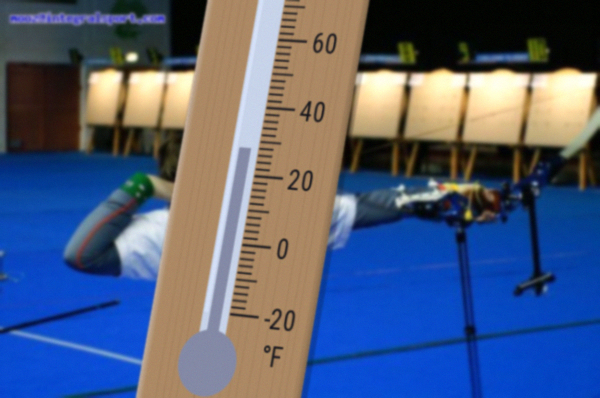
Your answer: 28
